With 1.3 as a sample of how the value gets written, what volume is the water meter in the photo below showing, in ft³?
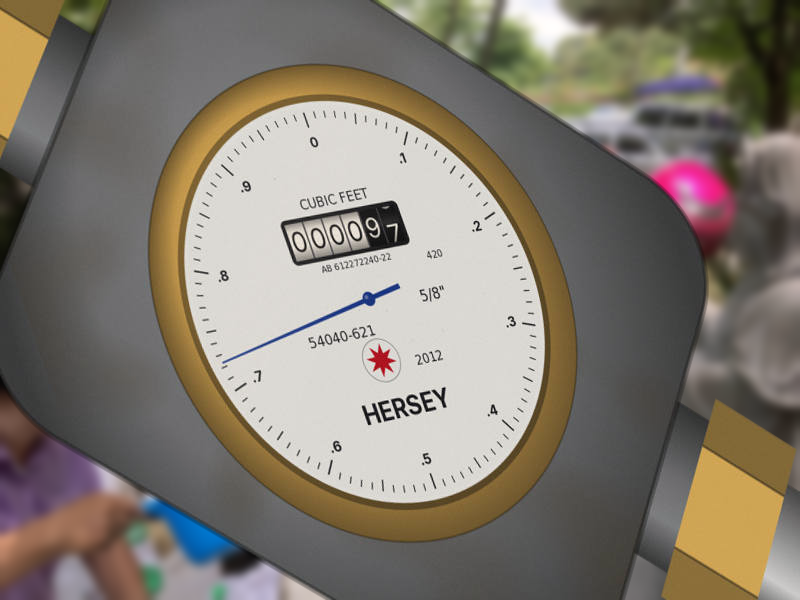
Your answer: 96.72
